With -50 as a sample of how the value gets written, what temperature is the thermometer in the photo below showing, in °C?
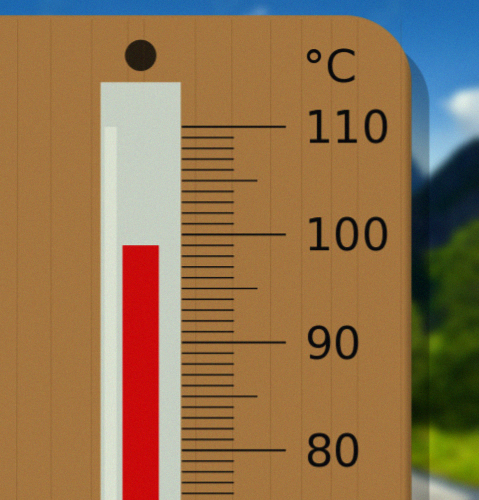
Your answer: 99
